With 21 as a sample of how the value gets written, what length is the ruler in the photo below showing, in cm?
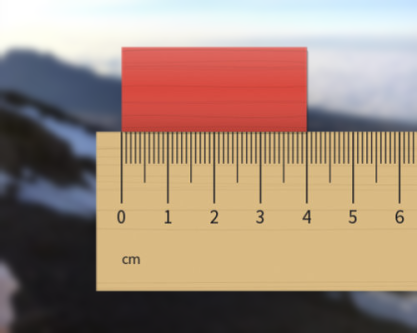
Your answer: 4
